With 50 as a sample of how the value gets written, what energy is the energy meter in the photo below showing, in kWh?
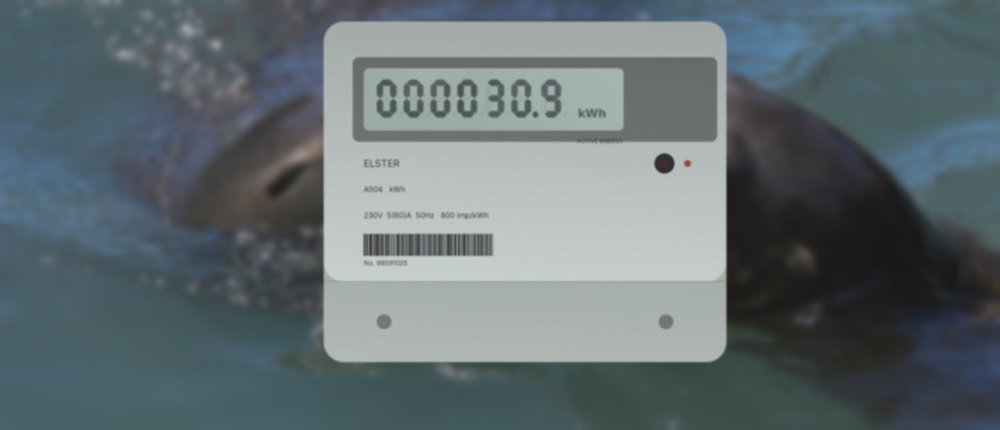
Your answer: 30.9
